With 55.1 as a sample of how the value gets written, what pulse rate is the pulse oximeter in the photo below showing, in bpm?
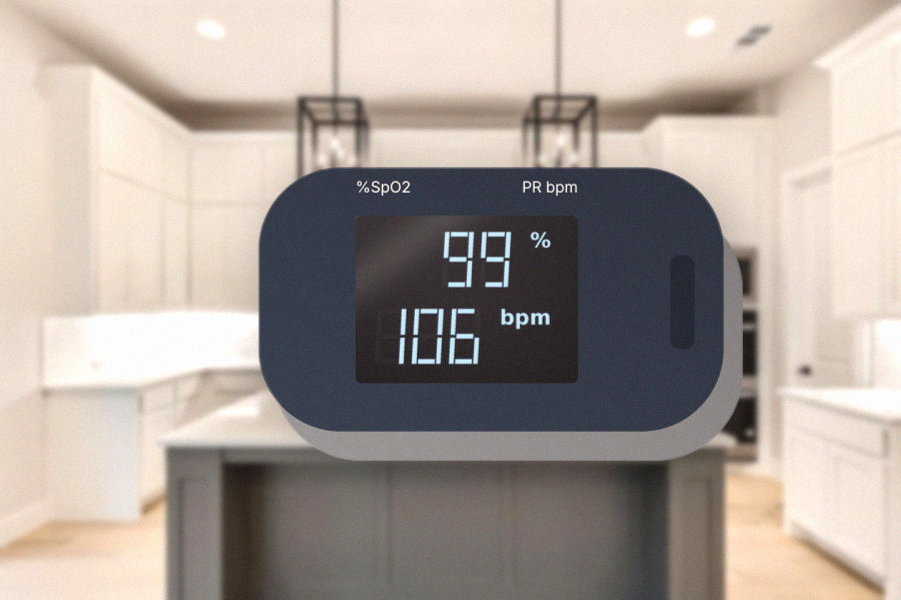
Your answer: 106
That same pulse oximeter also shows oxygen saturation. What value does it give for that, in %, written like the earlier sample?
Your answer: 99
